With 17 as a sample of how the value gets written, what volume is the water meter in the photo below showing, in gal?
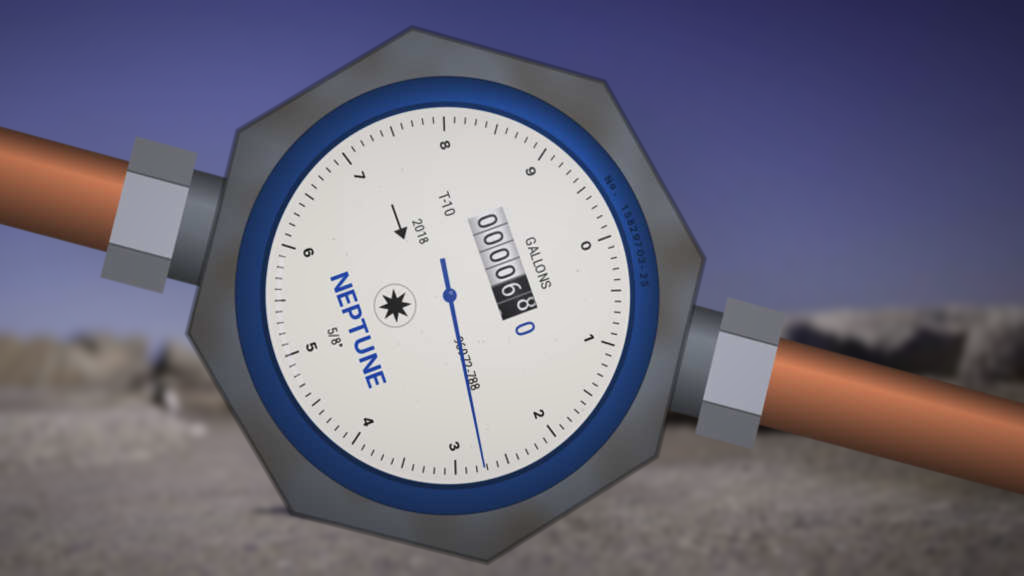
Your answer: 682.7
